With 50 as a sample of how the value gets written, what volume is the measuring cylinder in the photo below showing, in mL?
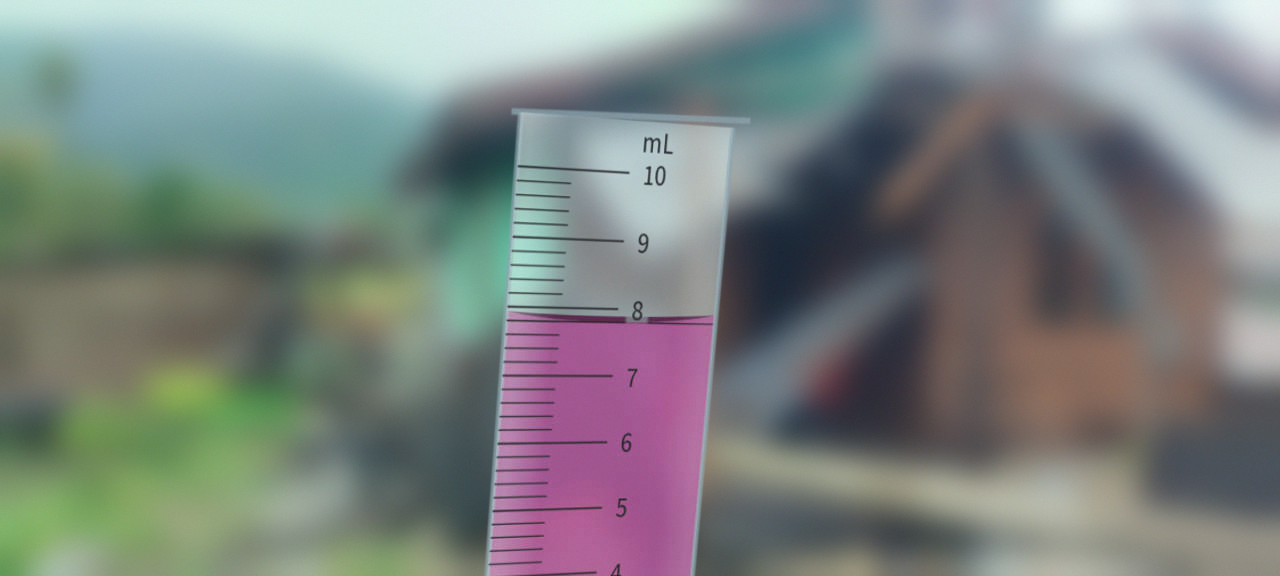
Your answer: 7.8
